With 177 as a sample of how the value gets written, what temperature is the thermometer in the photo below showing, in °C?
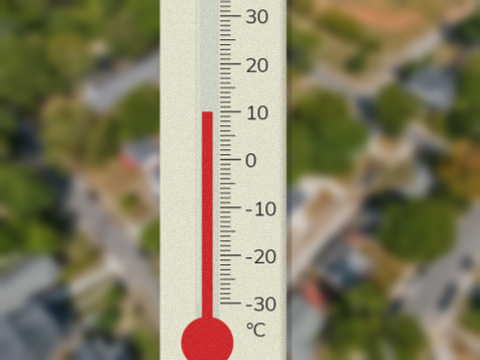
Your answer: 10
